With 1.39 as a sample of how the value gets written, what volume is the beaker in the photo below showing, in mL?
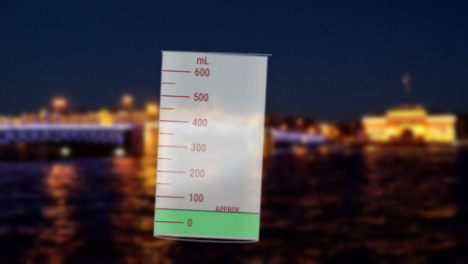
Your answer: 50
